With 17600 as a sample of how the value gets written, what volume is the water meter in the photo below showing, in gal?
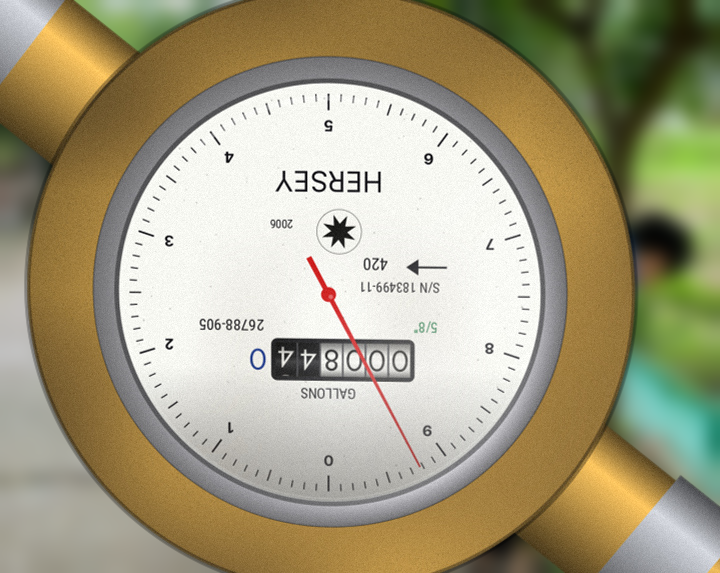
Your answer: 8439.2
